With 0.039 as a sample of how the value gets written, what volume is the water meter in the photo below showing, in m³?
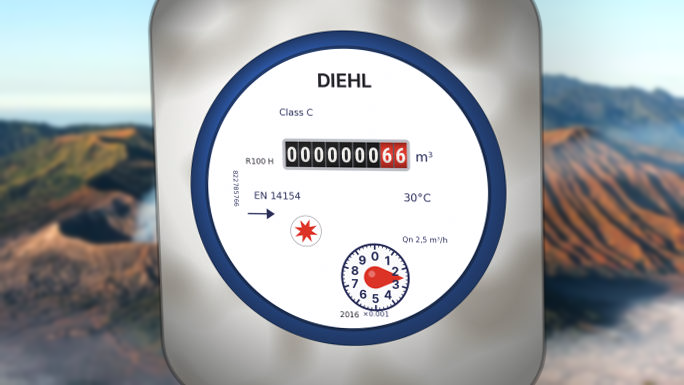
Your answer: 0.662
